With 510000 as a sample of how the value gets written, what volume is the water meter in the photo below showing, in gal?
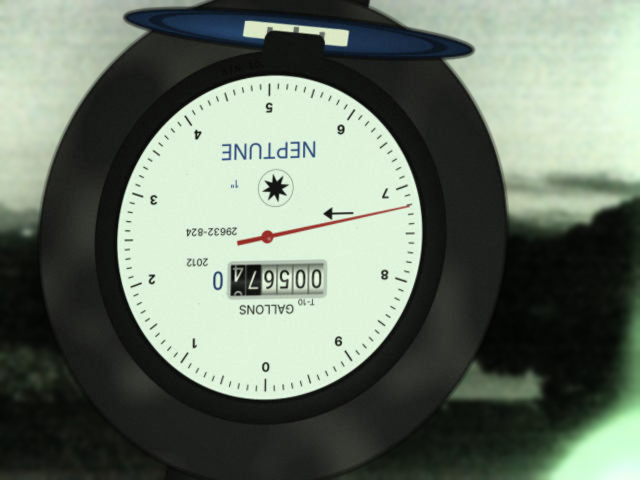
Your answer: 56737.2
